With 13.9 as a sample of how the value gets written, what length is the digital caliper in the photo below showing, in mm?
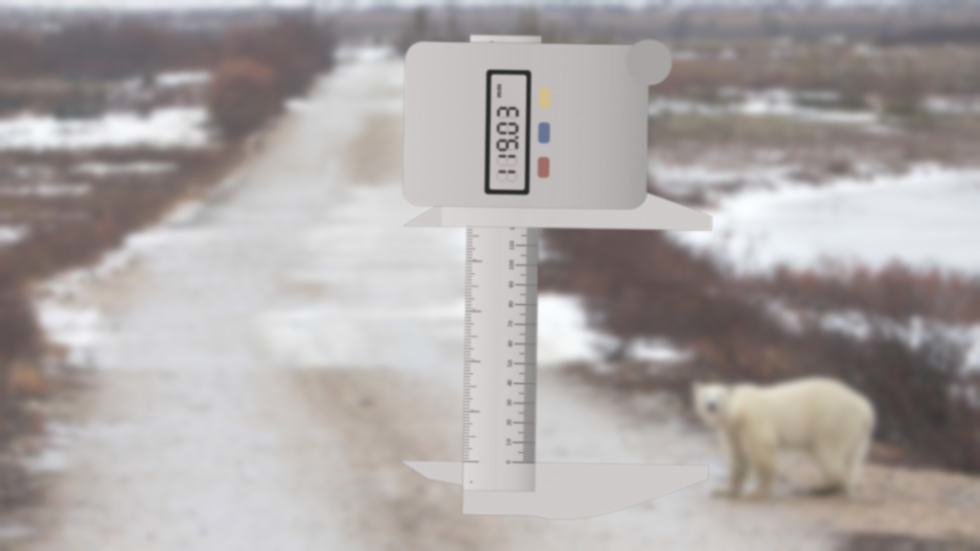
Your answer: 119.03
